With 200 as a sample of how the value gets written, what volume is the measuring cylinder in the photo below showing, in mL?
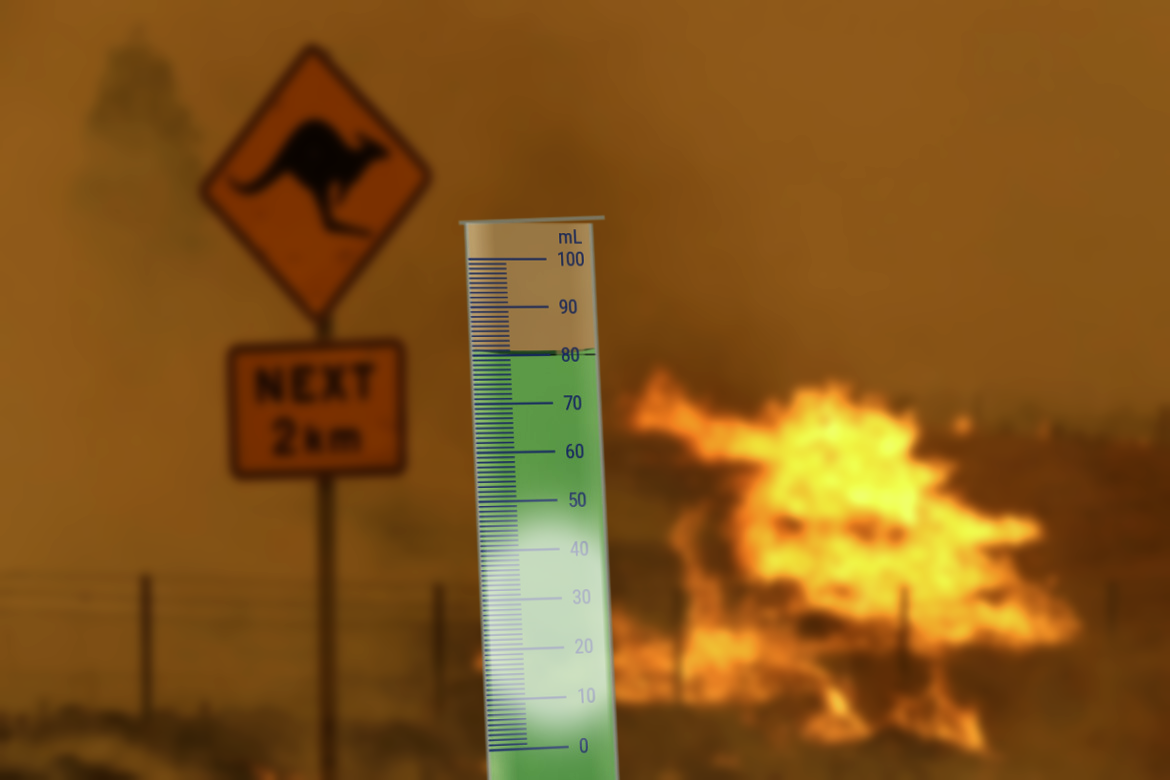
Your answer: 80
